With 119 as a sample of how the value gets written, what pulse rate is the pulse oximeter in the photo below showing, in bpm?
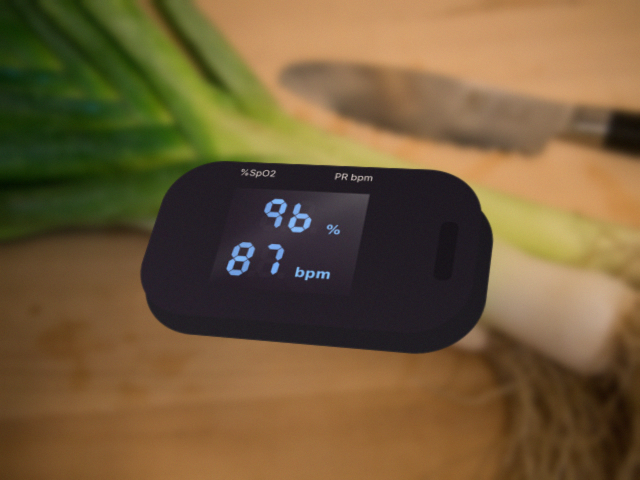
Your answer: 87
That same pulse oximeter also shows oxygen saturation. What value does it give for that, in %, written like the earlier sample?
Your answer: 96
